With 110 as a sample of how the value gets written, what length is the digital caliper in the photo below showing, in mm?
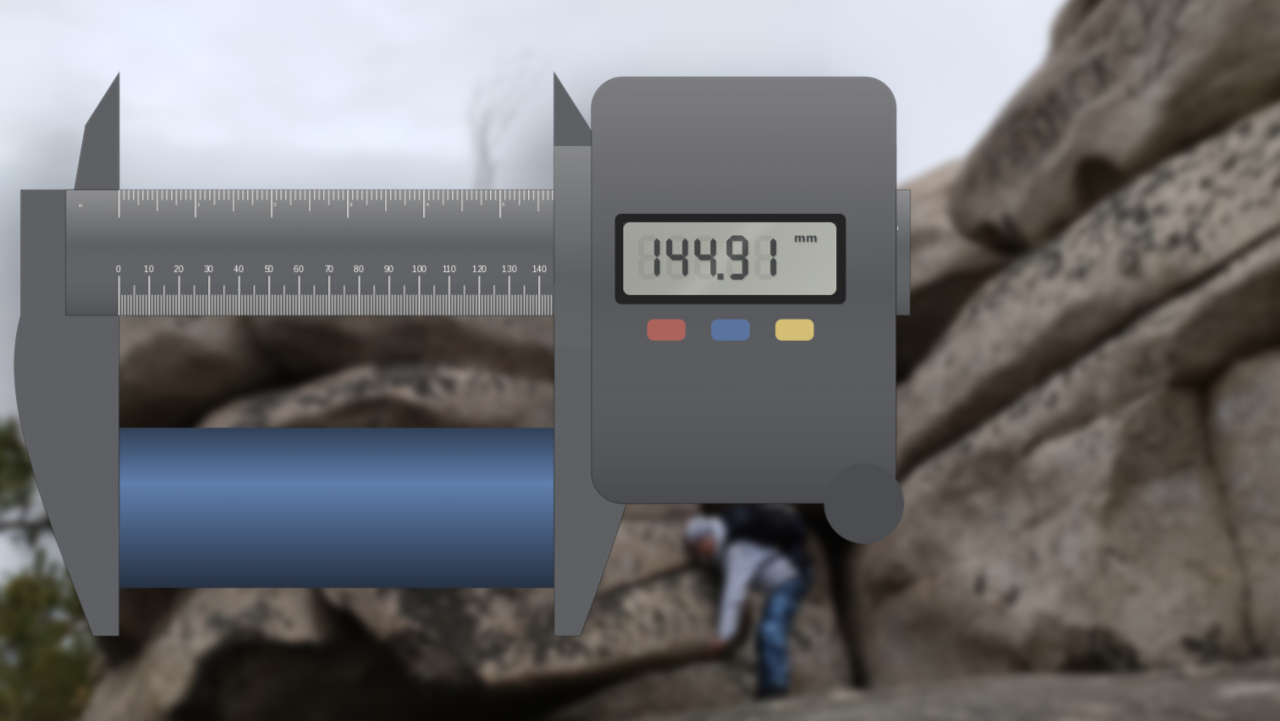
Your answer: 144.91
